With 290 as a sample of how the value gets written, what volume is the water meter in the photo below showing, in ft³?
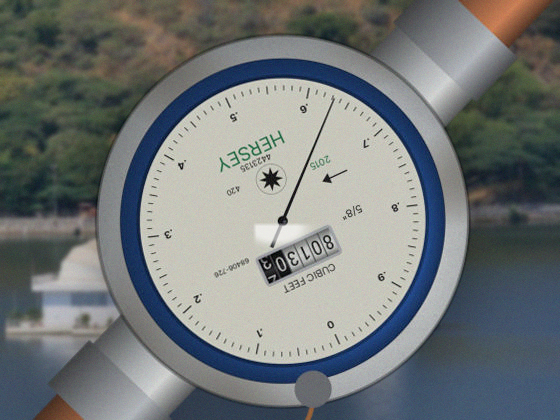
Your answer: 801302.63
